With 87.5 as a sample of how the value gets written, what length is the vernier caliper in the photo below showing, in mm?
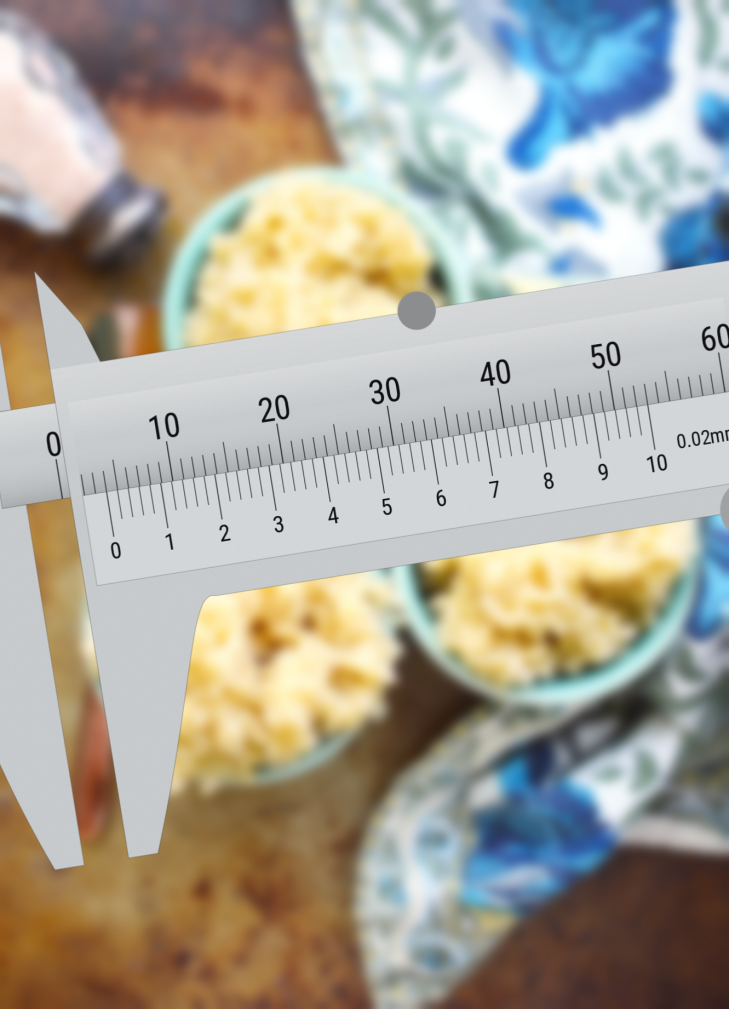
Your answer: 4.0
